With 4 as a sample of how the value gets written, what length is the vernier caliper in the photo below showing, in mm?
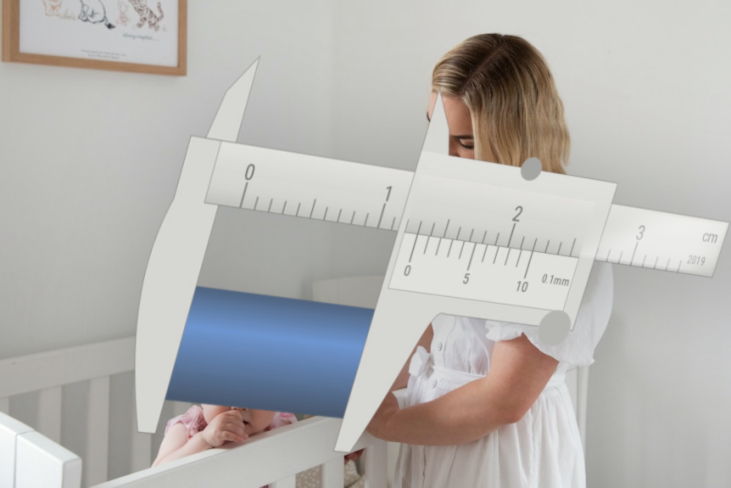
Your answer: 13.0
